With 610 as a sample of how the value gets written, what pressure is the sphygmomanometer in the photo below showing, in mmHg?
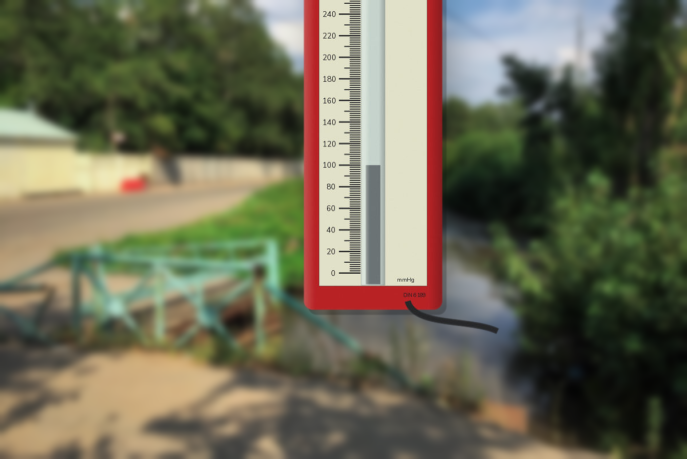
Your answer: 100
